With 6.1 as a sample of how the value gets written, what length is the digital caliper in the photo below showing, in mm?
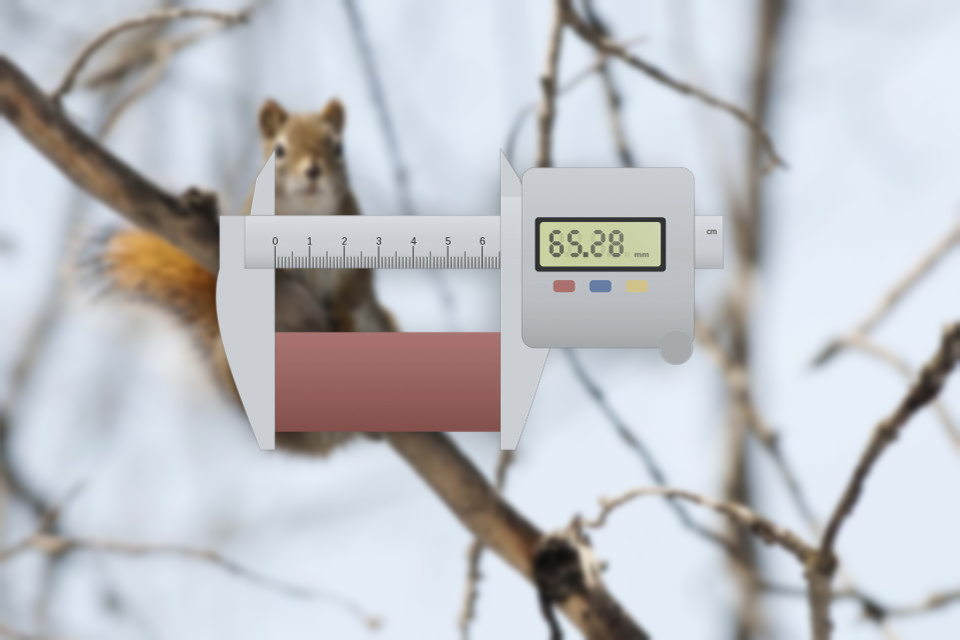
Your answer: 65.28
